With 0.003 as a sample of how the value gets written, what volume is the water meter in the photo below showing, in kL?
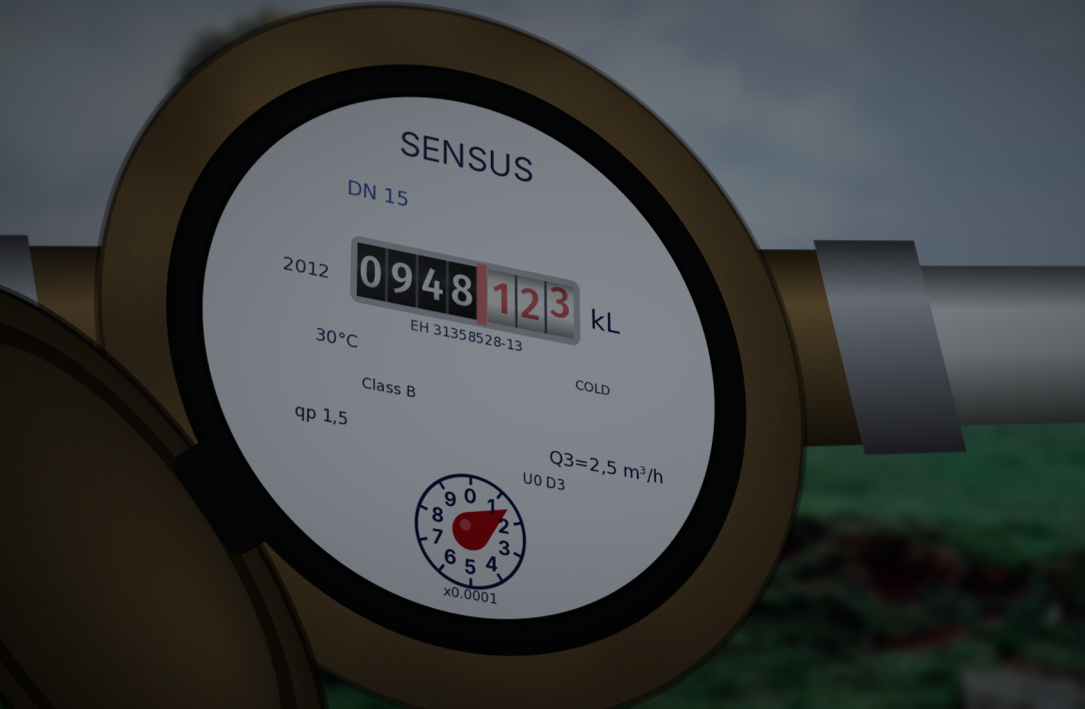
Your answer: 948.1231
